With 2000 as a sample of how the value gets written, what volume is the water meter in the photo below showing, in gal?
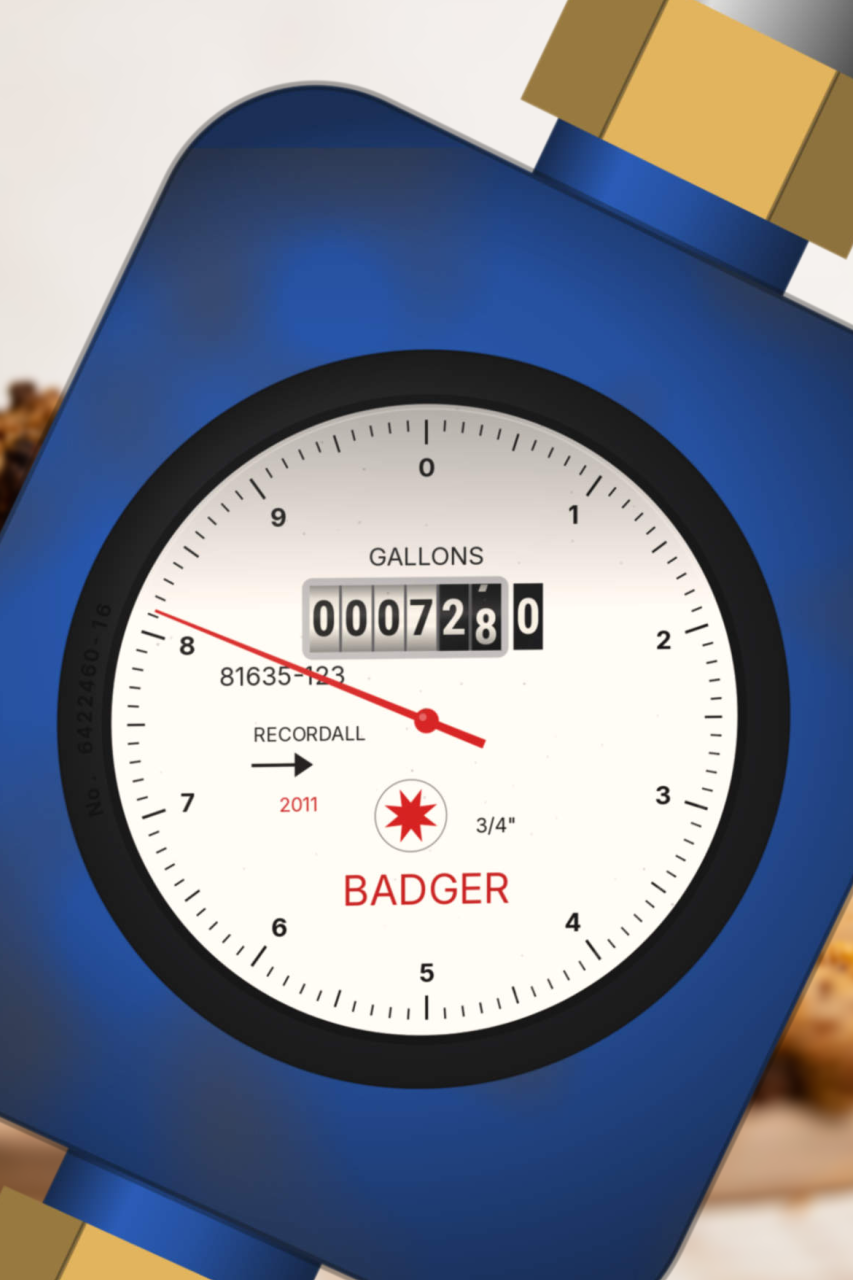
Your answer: 7278.1
